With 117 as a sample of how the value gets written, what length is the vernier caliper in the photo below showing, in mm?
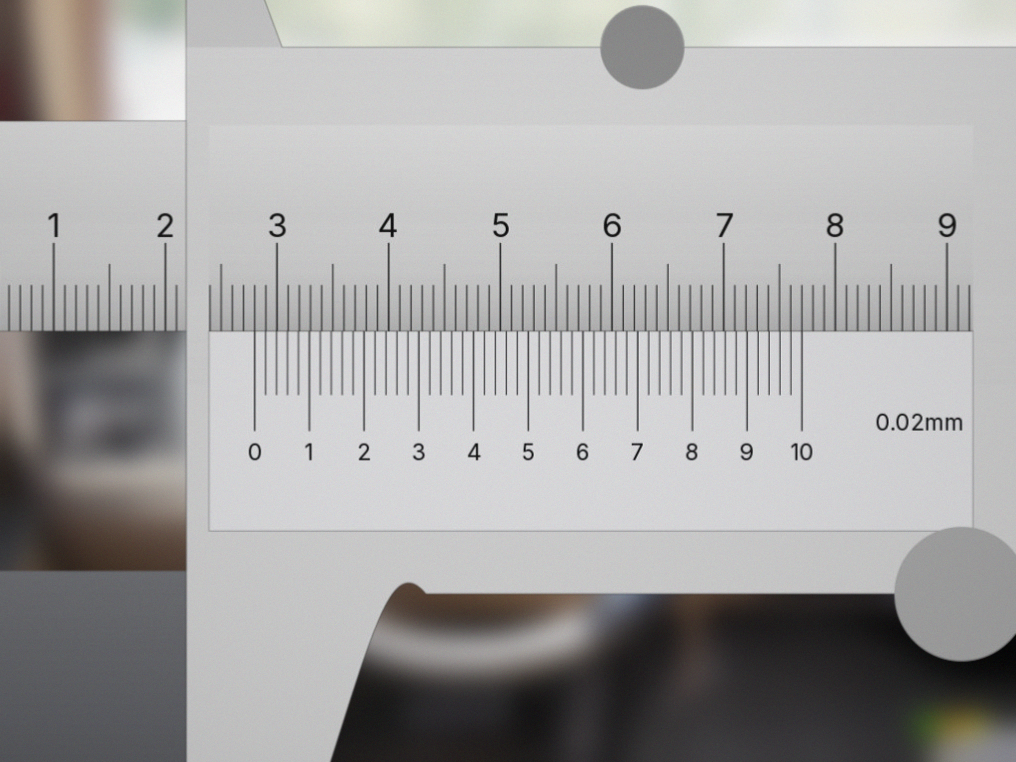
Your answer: 28.0
